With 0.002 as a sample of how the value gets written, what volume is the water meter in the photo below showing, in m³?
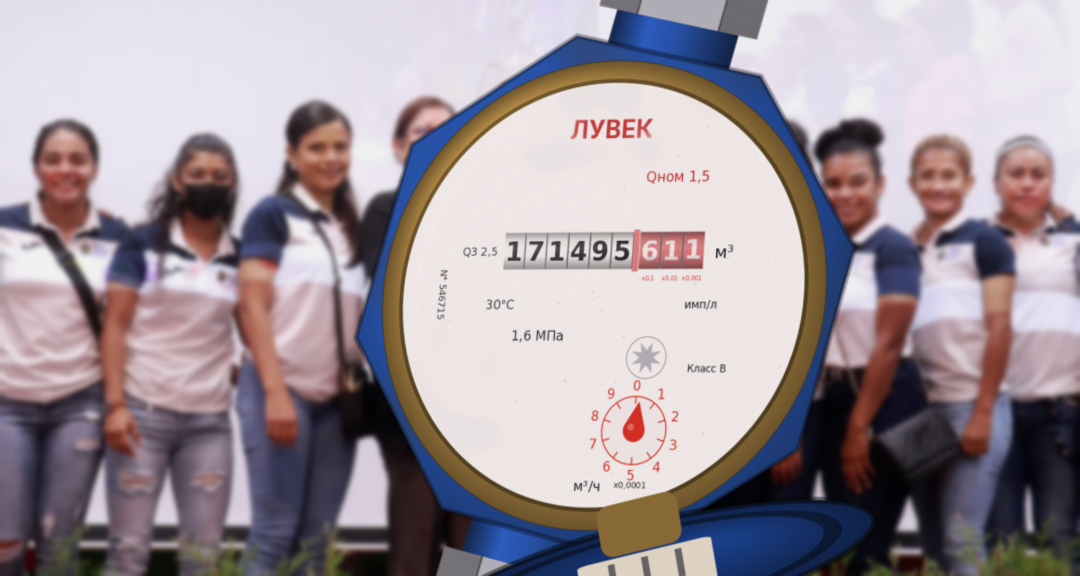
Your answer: 171495.6110
